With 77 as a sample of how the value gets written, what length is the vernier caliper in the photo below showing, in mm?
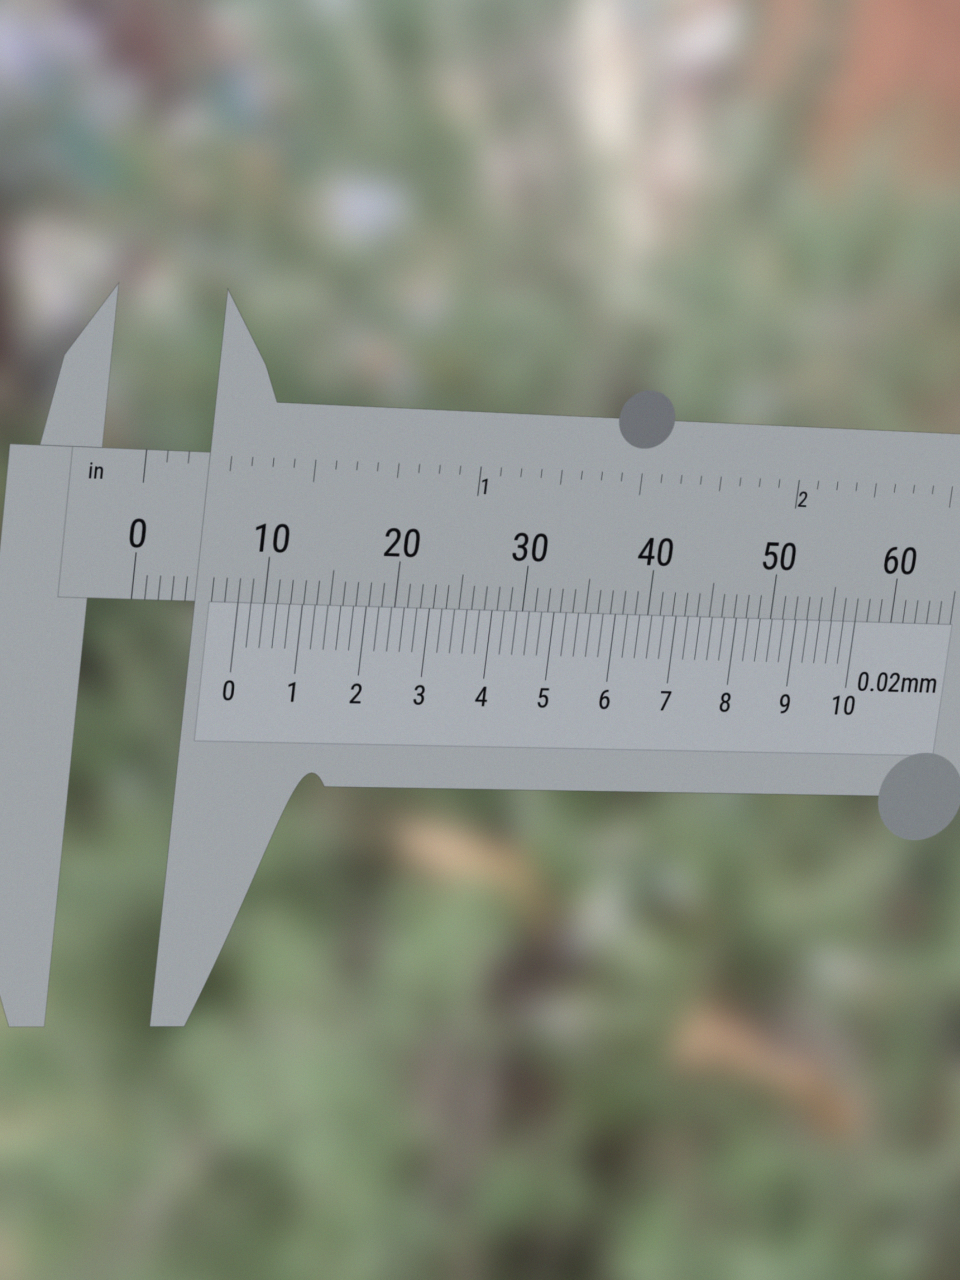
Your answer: 8.0
